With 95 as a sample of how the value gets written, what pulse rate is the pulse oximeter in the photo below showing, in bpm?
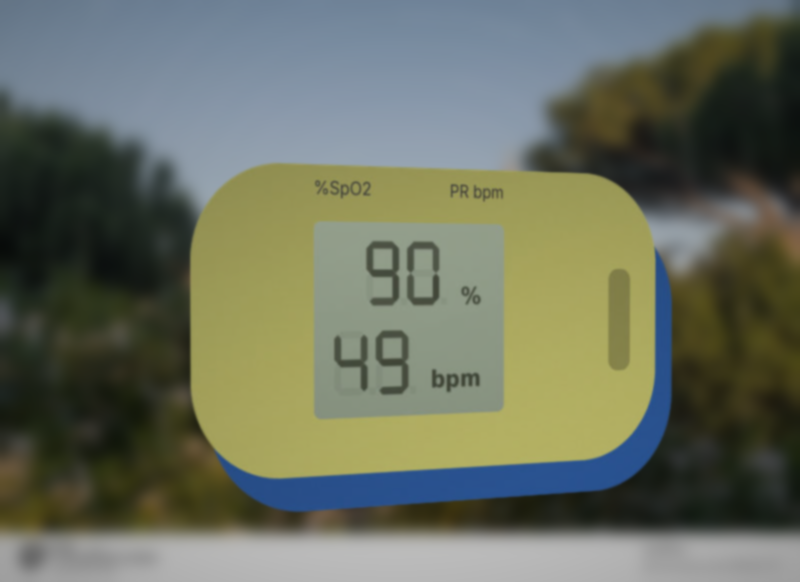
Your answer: 49
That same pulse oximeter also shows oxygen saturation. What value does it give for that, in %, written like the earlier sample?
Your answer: 90
